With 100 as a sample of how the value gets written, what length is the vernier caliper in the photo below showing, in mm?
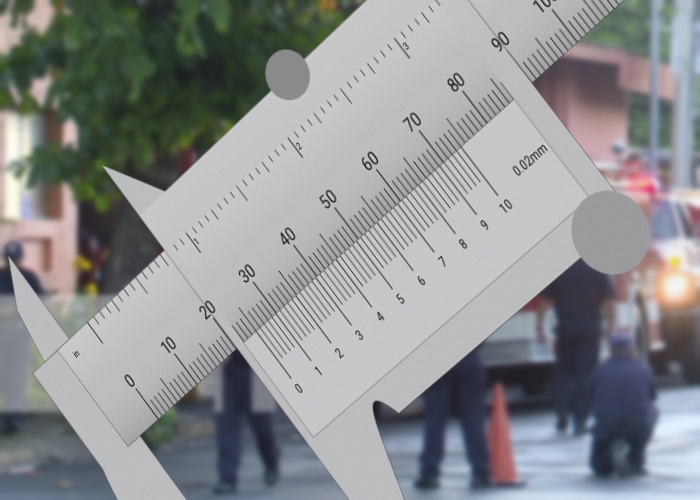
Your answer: 25.0
